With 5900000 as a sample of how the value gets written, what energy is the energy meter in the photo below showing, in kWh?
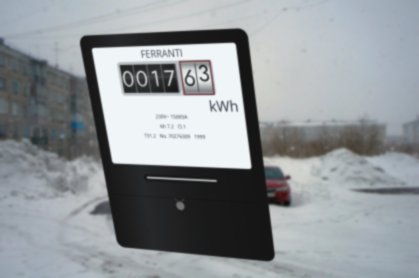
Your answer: 17.63
